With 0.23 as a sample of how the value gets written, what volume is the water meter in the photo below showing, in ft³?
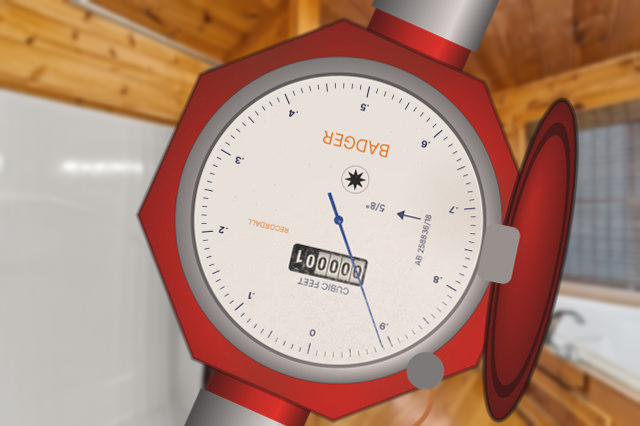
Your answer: 0.91
